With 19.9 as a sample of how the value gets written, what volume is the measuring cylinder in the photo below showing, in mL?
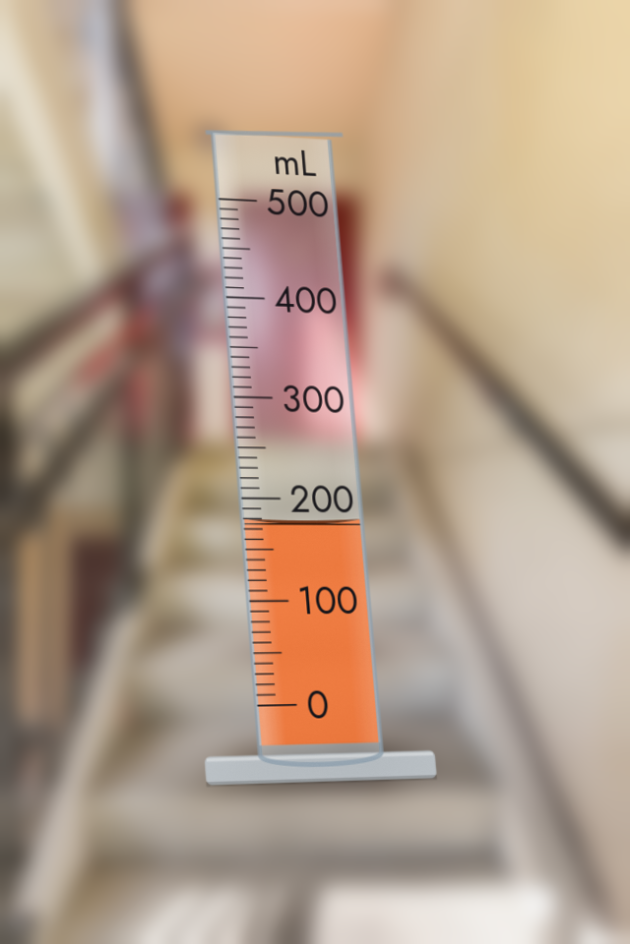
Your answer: 175
